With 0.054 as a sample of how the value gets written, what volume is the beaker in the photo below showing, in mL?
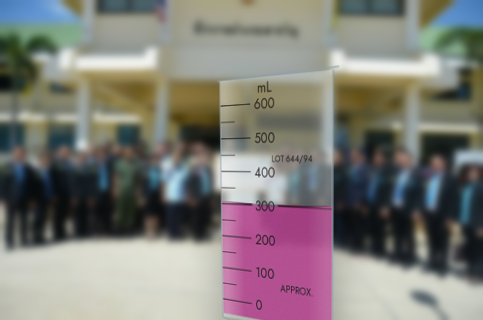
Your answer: 300
